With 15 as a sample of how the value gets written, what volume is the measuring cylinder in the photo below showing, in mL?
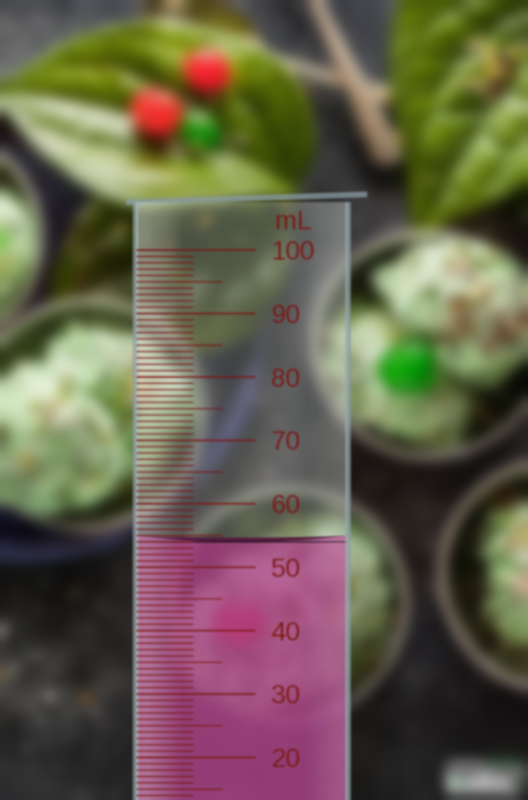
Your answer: 54
